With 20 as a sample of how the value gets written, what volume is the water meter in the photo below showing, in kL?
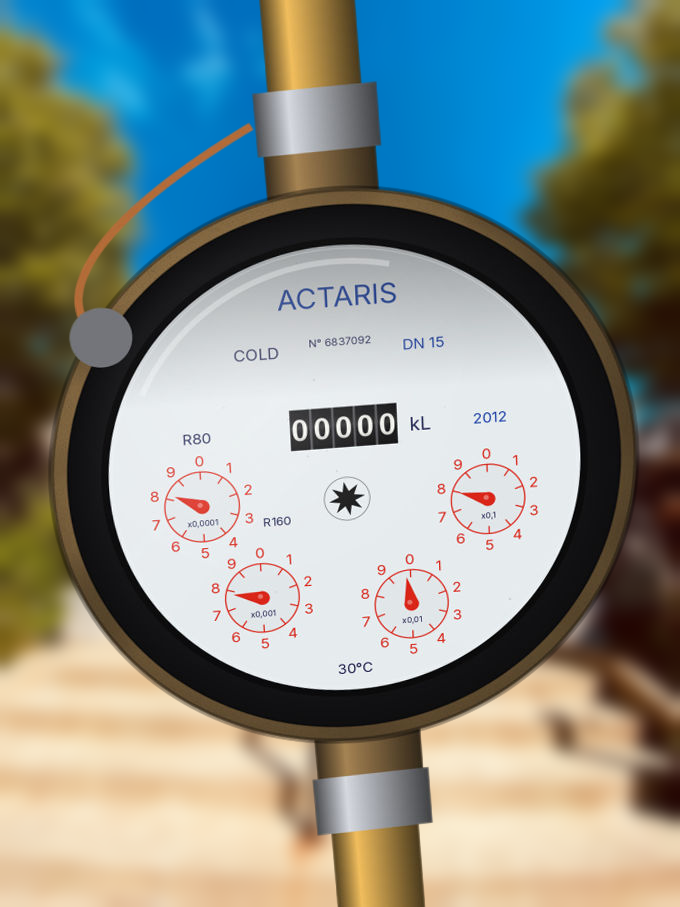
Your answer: 0.7978
